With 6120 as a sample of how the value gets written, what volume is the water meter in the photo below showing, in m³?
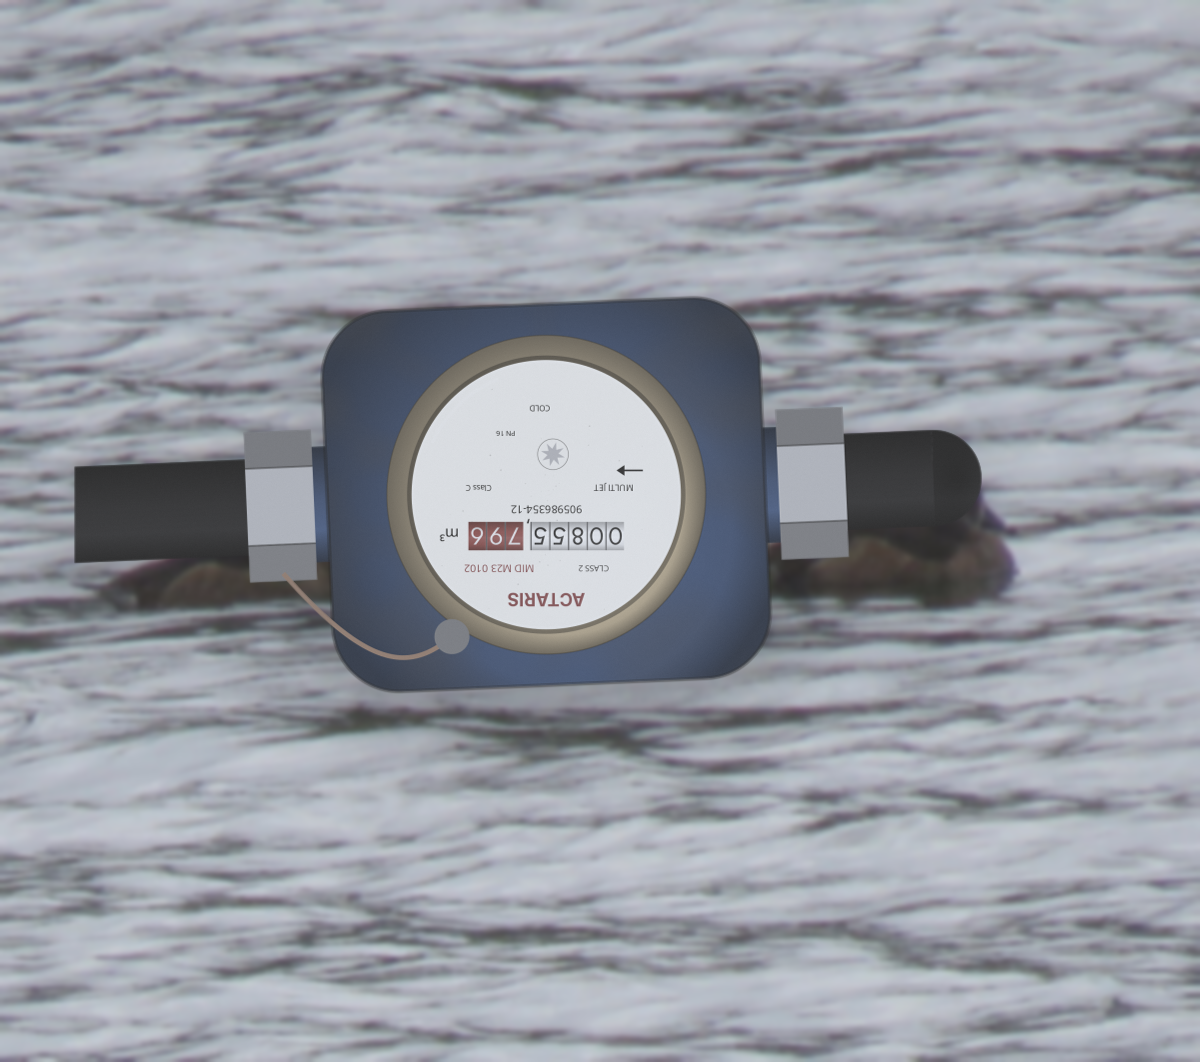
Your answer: 855.796
